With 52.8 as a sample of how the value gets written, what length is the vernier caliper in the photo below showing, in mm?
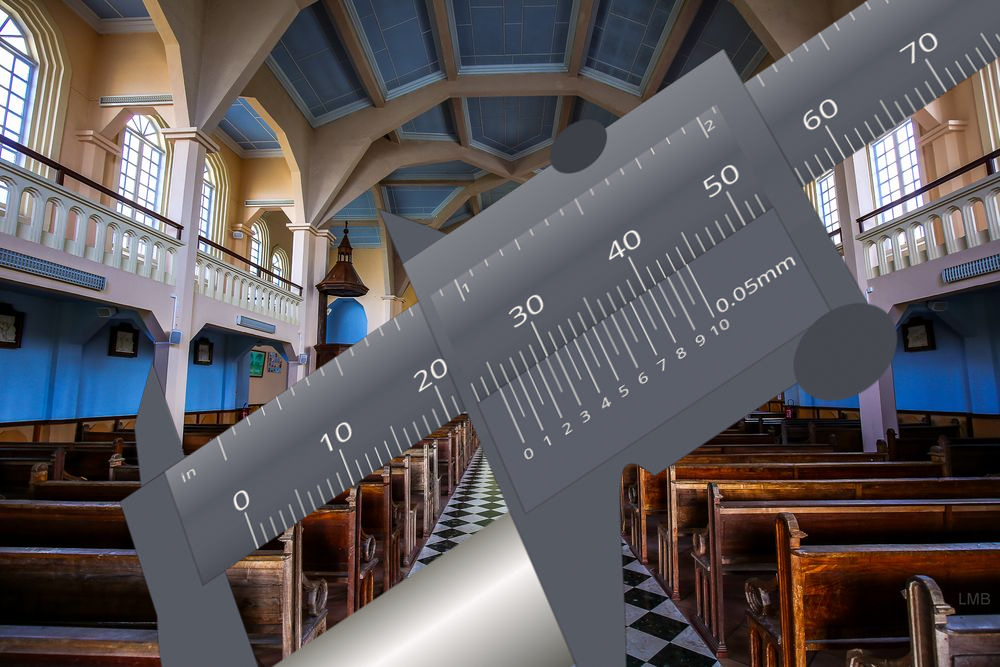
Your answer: 25.1
